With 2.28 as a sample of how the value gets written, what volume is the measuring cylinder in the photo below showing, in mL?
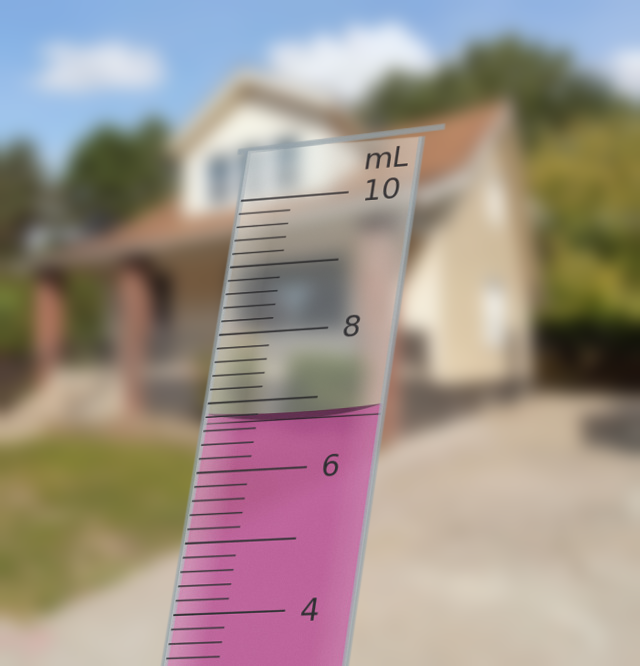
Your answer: 6.7
